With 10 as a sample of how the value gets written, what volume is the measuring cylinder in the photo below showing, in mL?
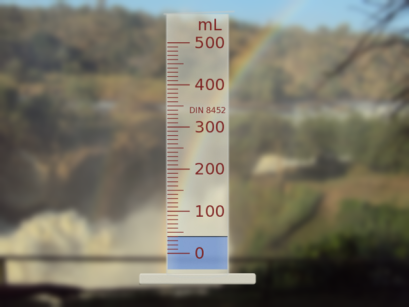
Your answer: 40
